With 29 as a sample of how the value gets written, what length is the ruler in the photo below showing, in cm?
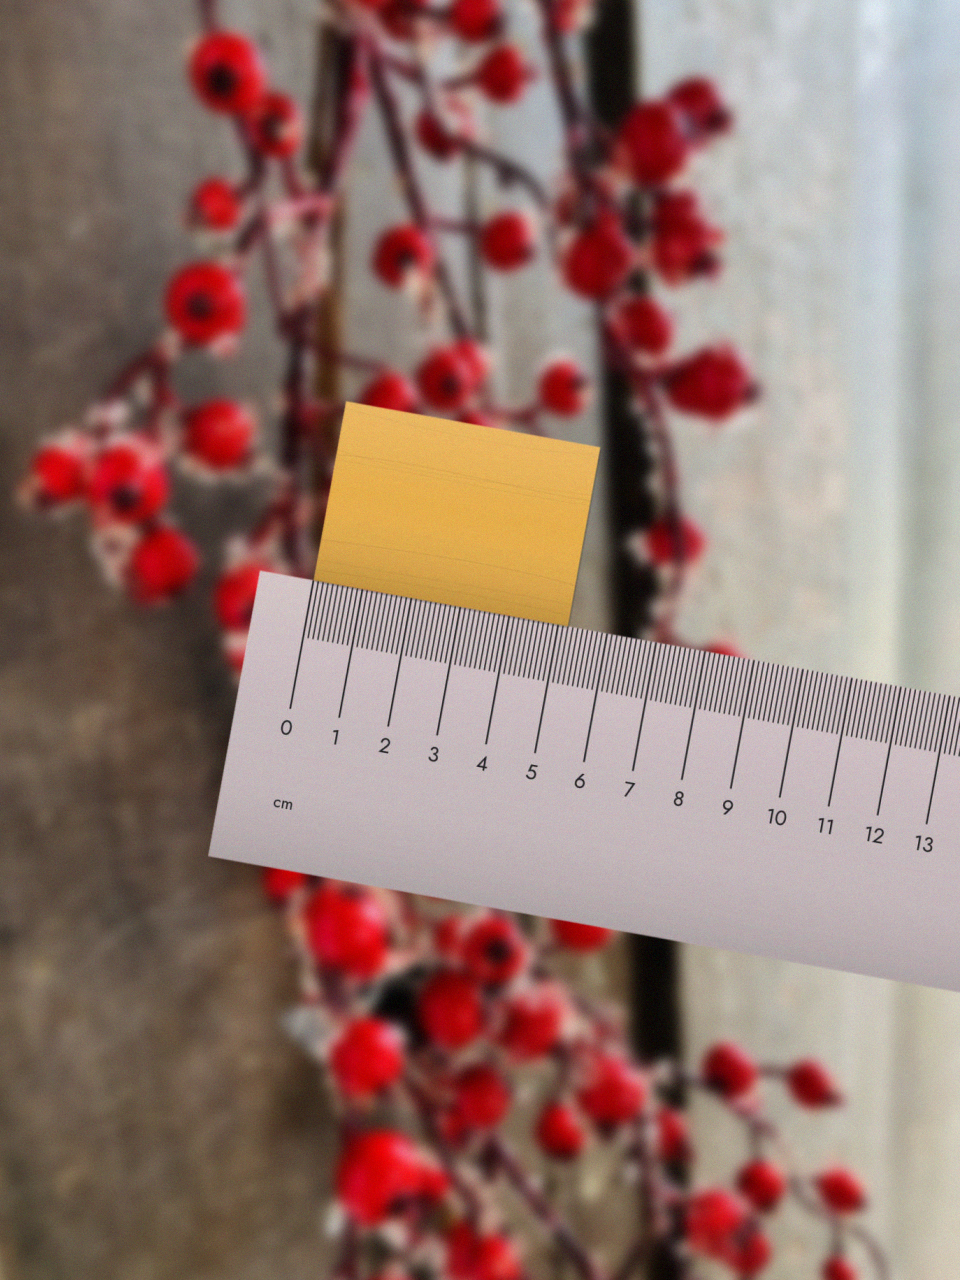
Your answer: 5.2
